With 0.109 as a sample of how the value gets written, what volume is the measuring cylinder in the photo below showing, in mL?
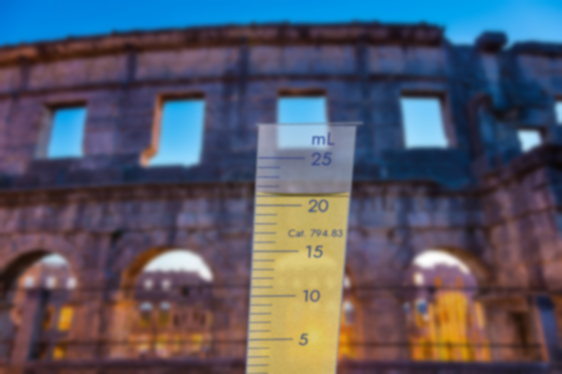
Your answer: 21
